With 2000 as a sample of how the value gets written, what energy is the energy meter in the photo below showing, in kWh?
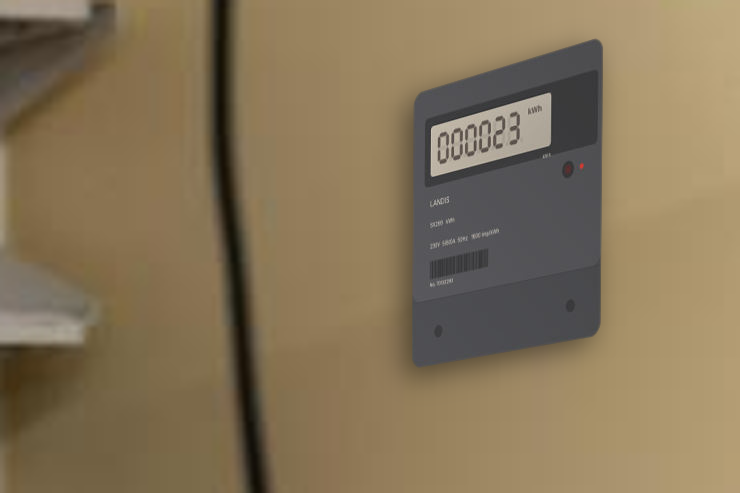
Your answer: 23
